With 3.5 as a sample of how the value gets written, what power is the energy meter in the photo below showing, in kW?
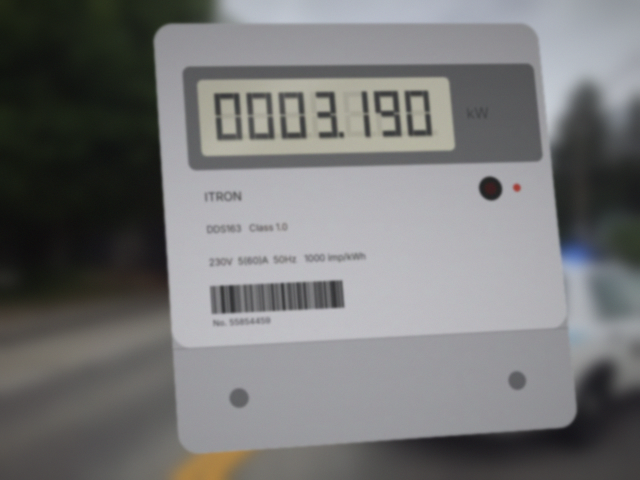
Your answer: 3.190
